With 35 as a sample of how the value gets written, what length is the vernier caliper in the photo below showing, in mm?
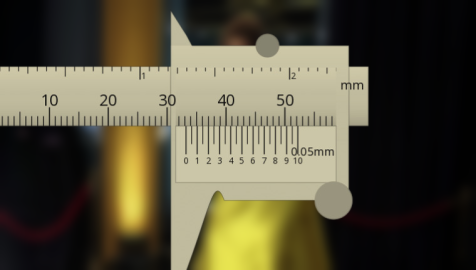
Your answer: 33.2
